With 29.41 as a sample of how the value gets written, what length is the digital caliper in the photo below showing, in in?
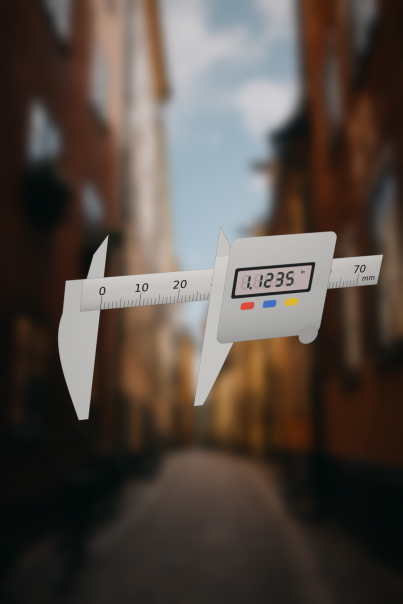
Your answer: 1.1235
